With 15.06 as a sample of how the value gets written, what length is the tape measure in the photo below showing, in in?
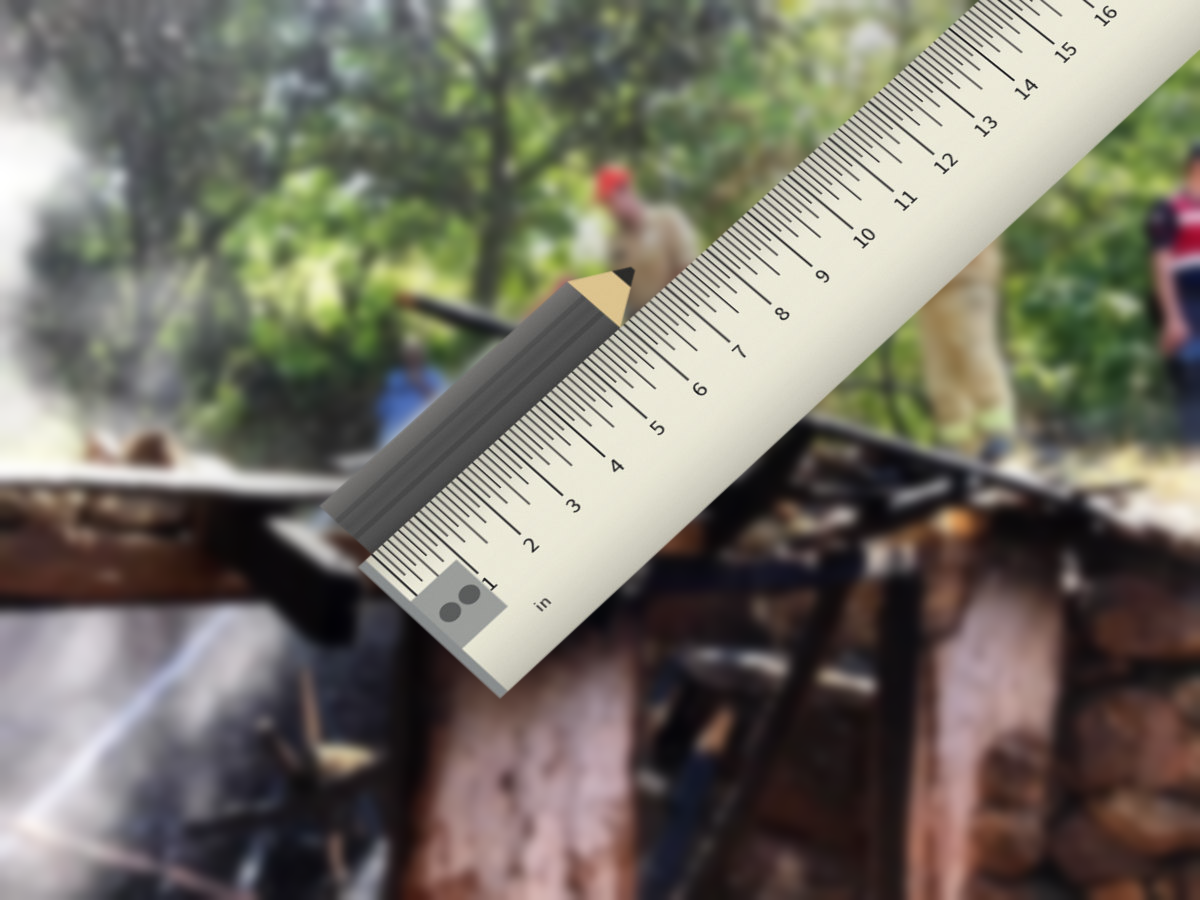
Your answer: 6.875
